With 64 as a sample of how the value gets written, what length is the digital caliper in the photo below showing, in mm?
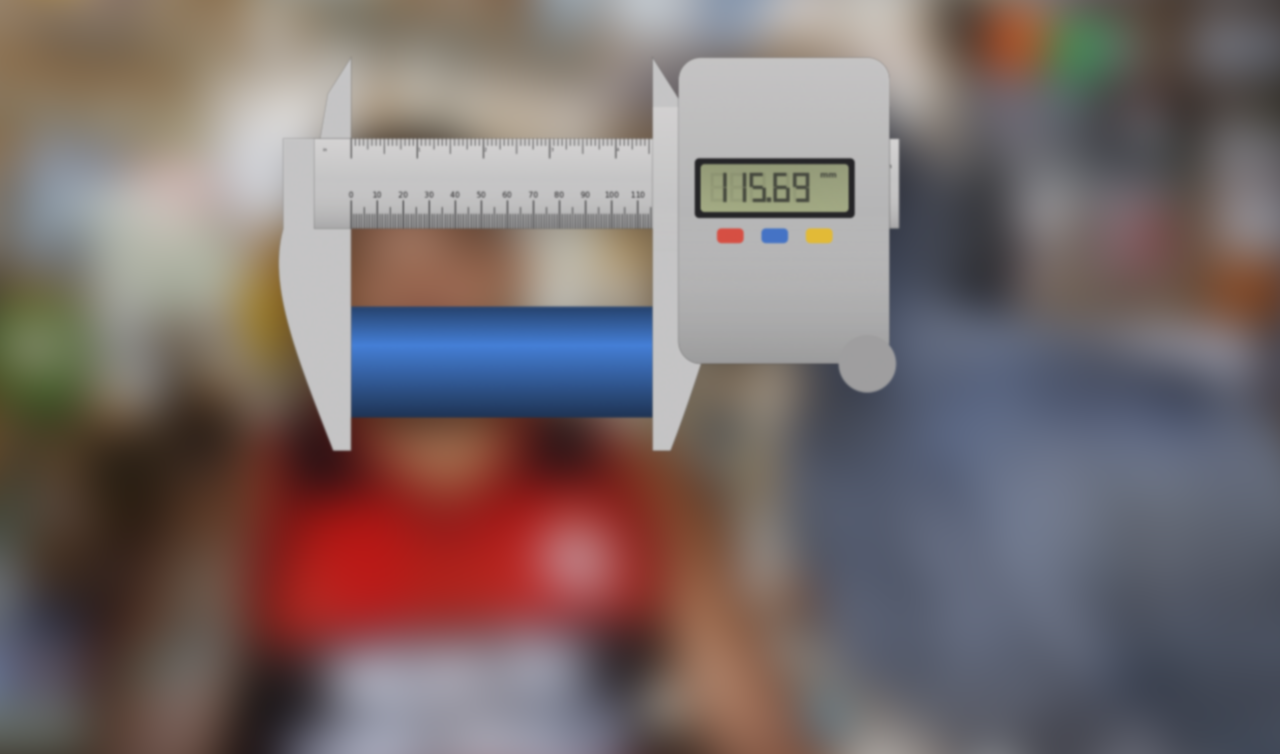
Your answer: 115.69
